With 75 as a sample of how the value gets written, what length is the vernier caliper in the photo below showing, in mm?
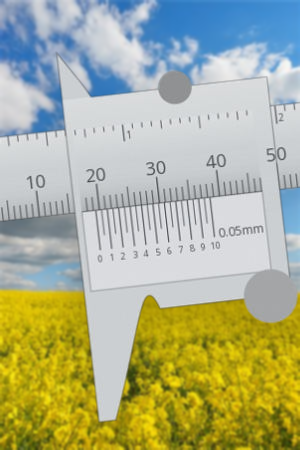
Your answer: 19.4
